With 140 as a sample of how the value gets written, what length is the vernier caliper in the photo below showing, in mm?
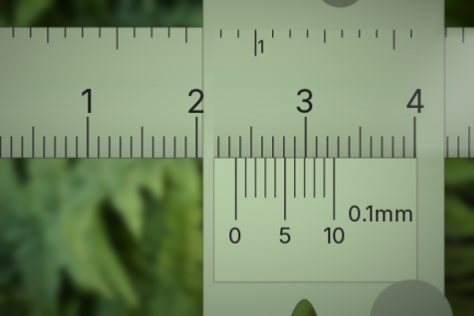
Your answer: 23.6
